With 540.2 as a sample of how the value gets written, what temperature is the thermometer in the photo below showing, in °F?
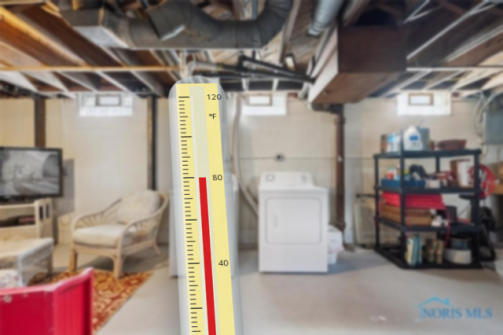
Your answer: 80
